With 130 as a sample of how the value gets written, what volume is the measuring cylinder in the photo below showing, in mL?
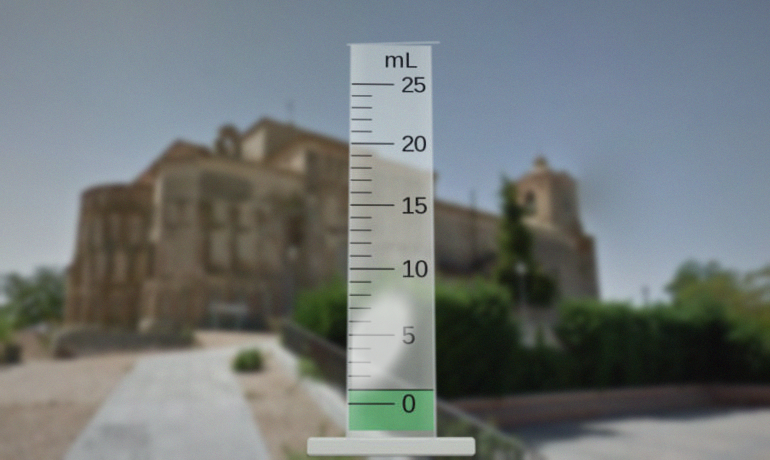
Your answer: 1
